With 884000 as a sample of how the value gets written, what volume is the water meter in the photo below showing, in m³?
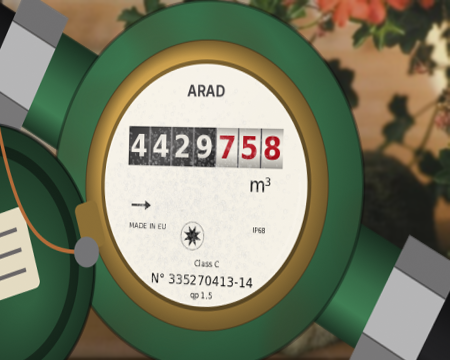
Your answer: 4429.758
